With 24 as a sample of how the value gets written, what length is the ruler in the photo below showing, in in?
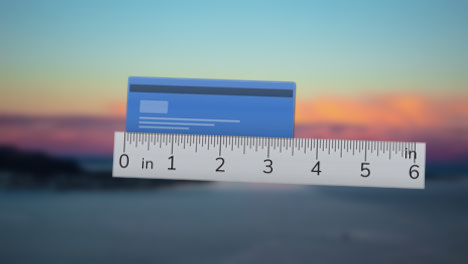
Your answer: 3.5
